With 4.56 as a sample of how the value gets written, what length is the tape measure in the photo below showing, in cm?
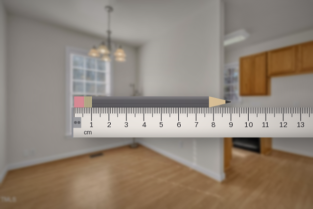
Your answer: 9
